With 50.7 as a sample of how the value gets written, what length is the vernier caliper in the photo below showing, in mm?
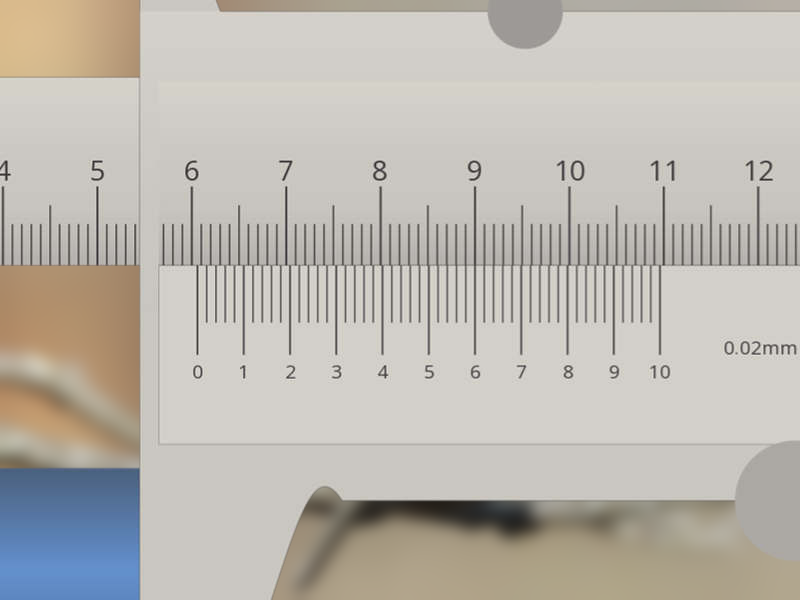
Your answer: 60.6
